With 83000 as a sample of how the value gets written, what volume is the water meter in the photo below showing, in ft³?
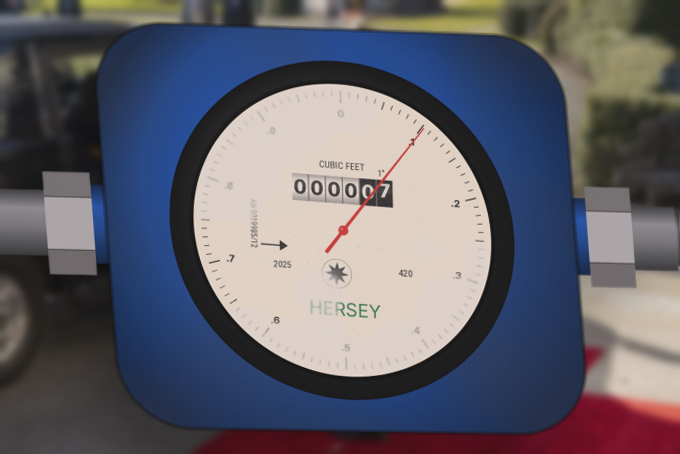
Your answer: 7.10
